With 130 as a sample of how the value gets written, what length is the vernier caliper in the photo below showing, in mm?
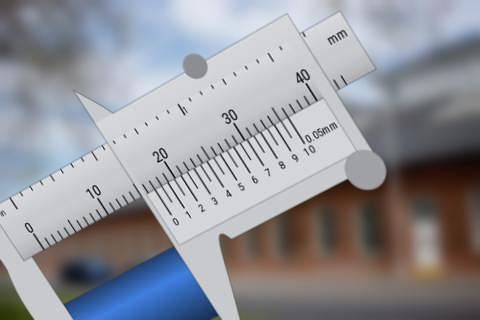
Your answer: 17.0
